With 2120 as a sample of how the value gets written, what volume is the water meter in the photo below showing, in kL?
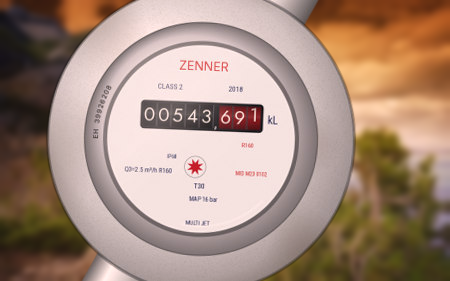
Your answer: 543.691
